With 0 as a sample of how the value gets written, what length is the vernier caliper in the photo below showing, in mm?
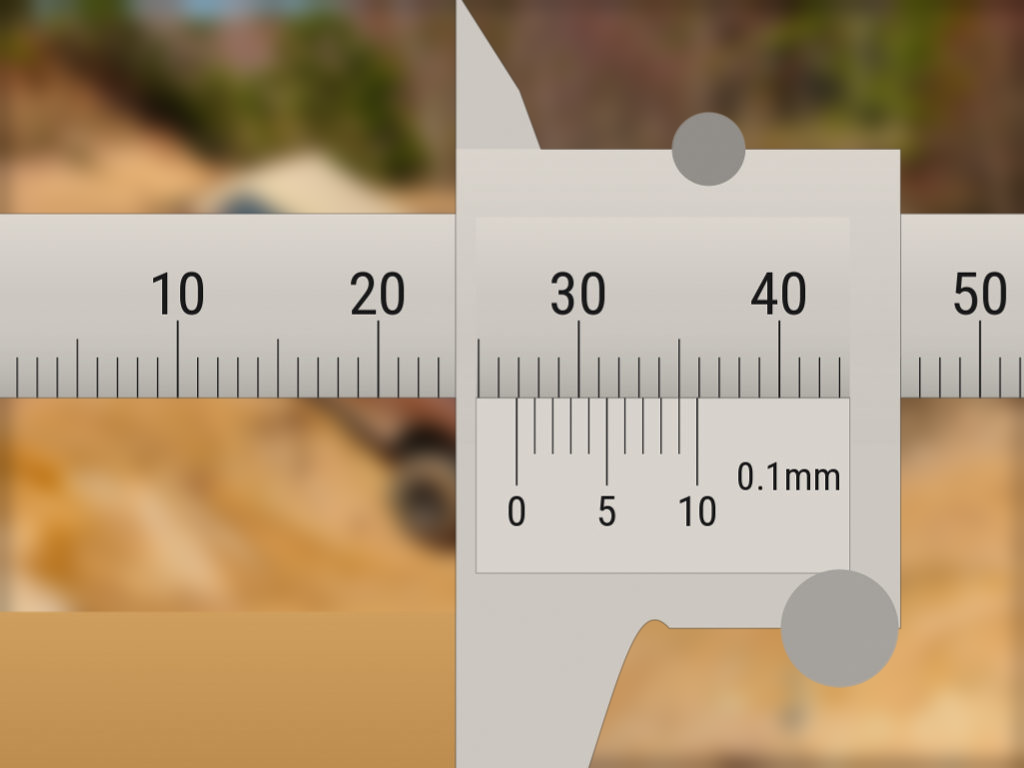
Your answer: 26.9
